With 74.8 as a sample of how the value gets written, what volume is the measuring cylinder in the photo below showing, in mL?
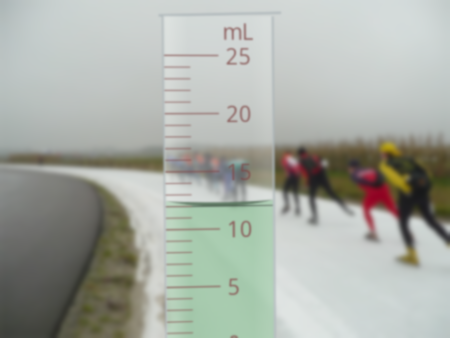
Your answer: 12
